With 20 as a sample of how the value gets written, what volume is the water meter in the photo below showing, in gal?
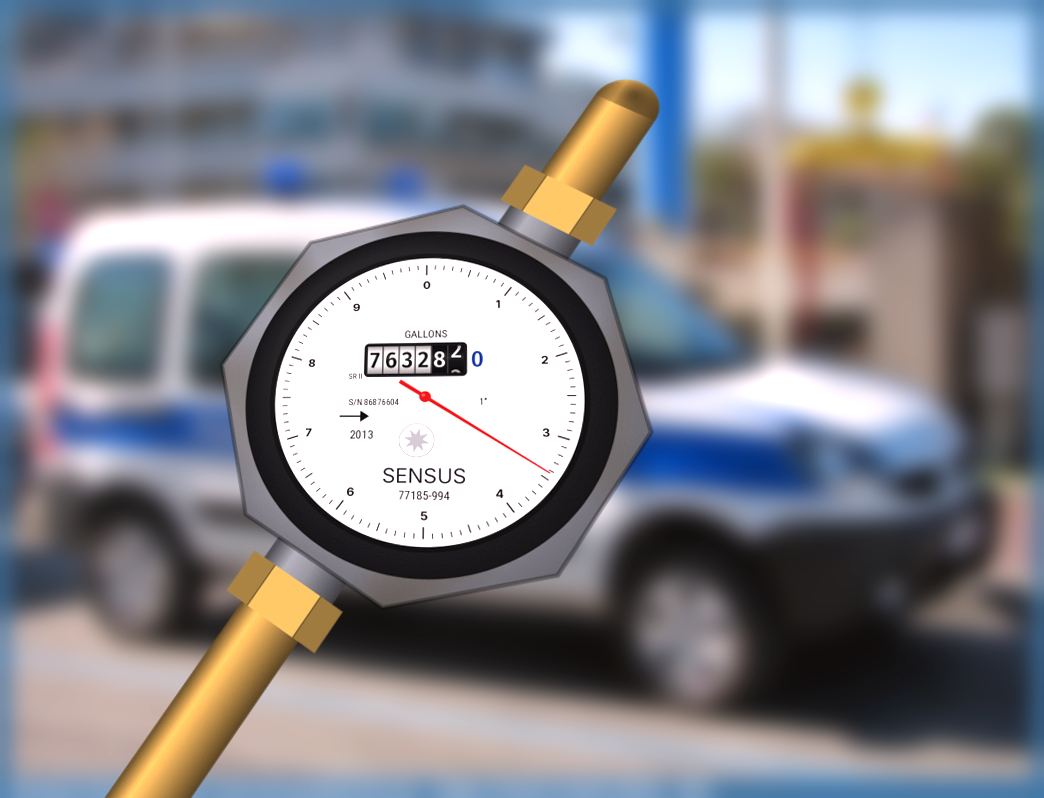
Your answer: 7632823.4
